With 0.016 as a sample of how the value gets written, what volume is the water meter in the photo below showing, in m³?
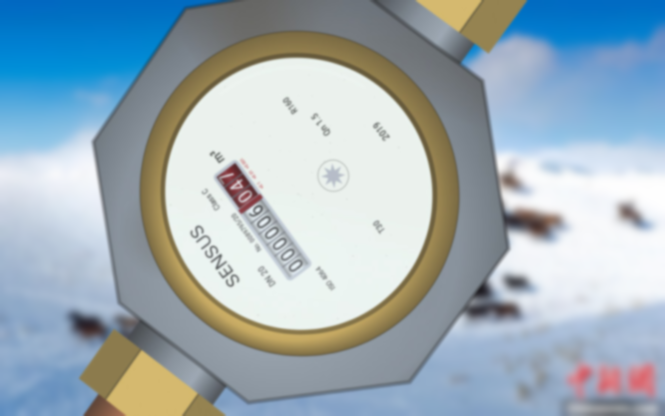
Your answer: 6.047
